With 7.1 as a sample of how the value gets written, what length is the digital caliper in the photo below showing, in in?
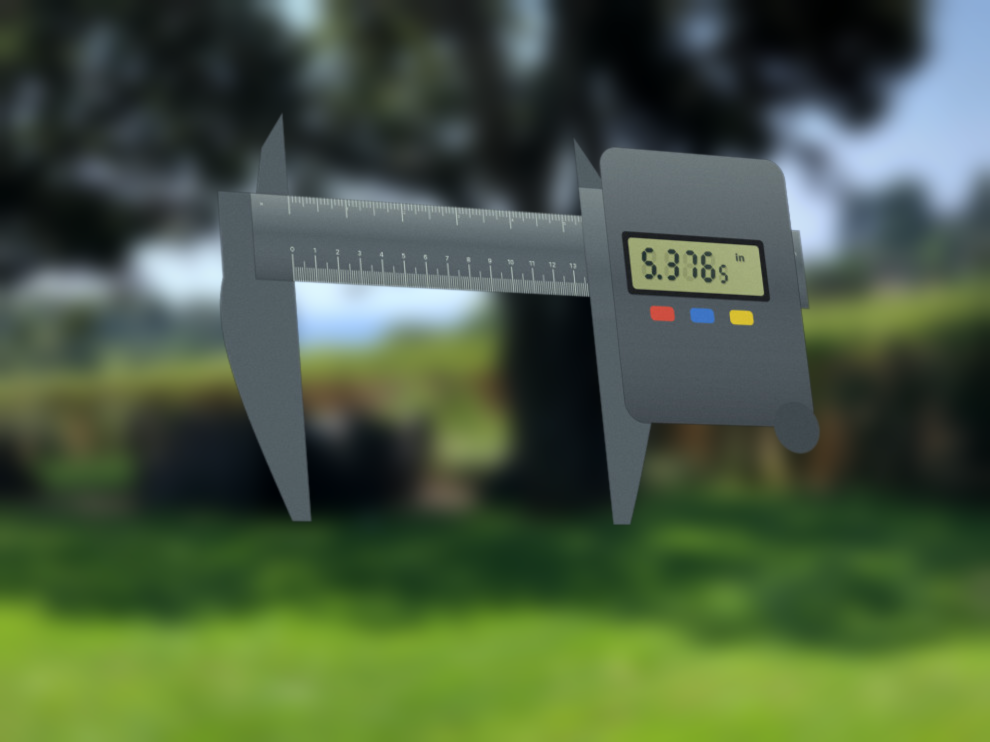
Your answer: 5.3765
